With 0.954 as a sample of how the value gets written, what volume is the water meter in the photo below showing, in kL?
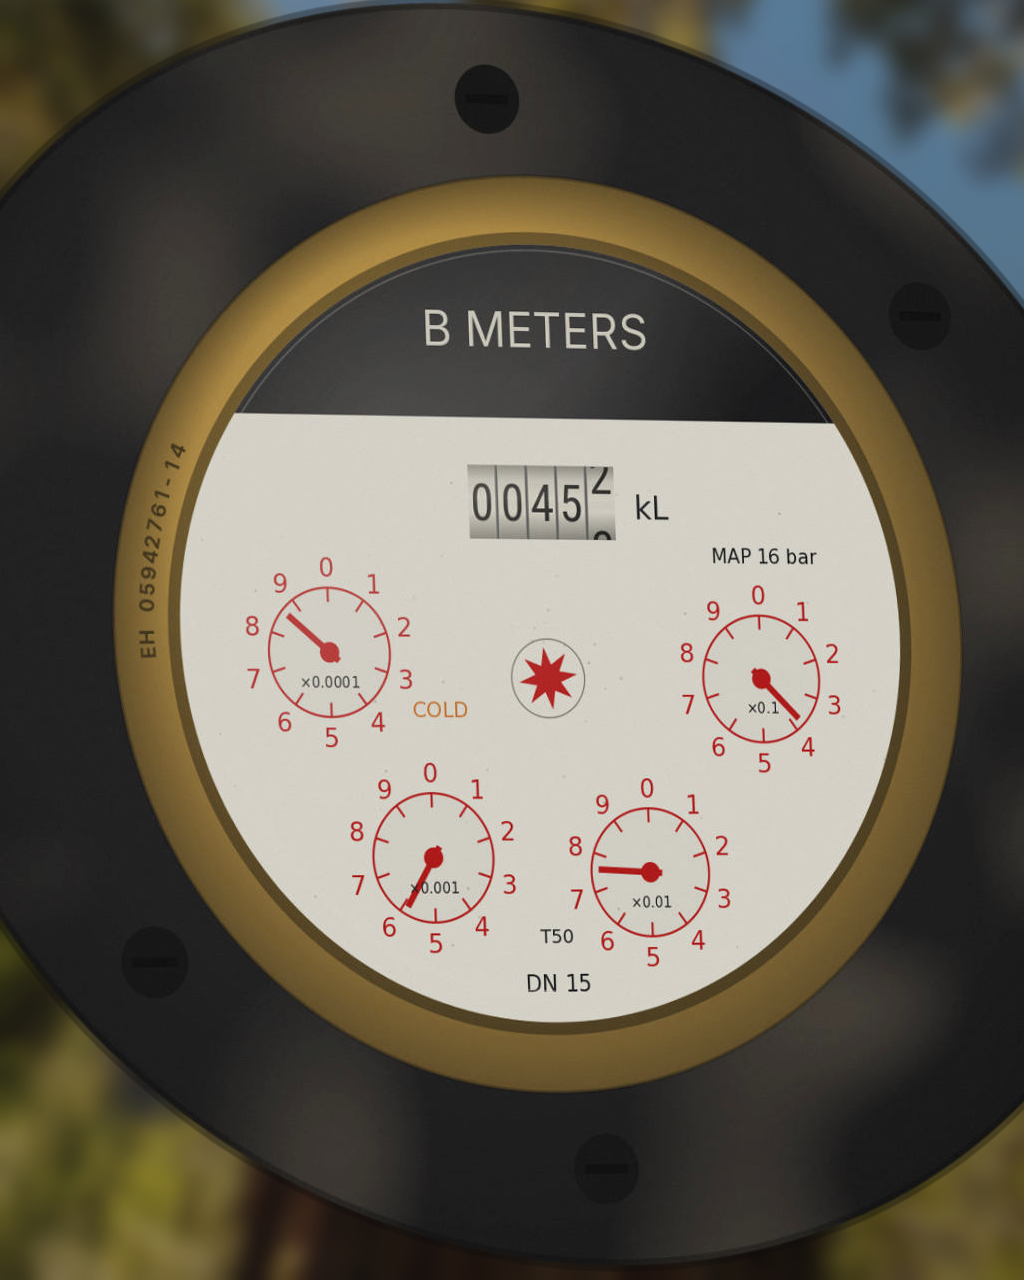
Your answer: 452.3758
